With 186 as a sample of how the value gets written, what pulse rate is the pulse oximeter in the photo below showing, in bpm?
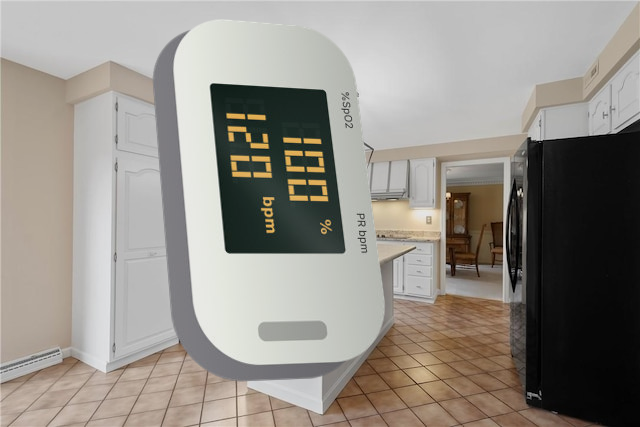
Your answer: 120
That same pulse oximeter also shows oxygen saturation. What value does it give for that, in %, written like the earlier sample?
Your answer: 100
